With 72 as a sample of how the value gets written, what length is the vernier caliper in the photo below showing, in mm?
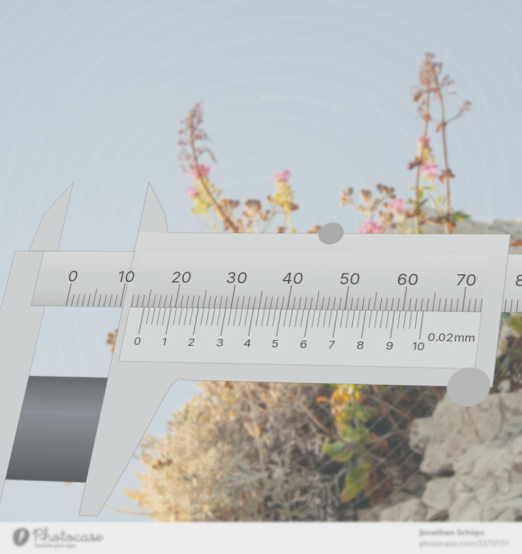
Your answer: 14.4
